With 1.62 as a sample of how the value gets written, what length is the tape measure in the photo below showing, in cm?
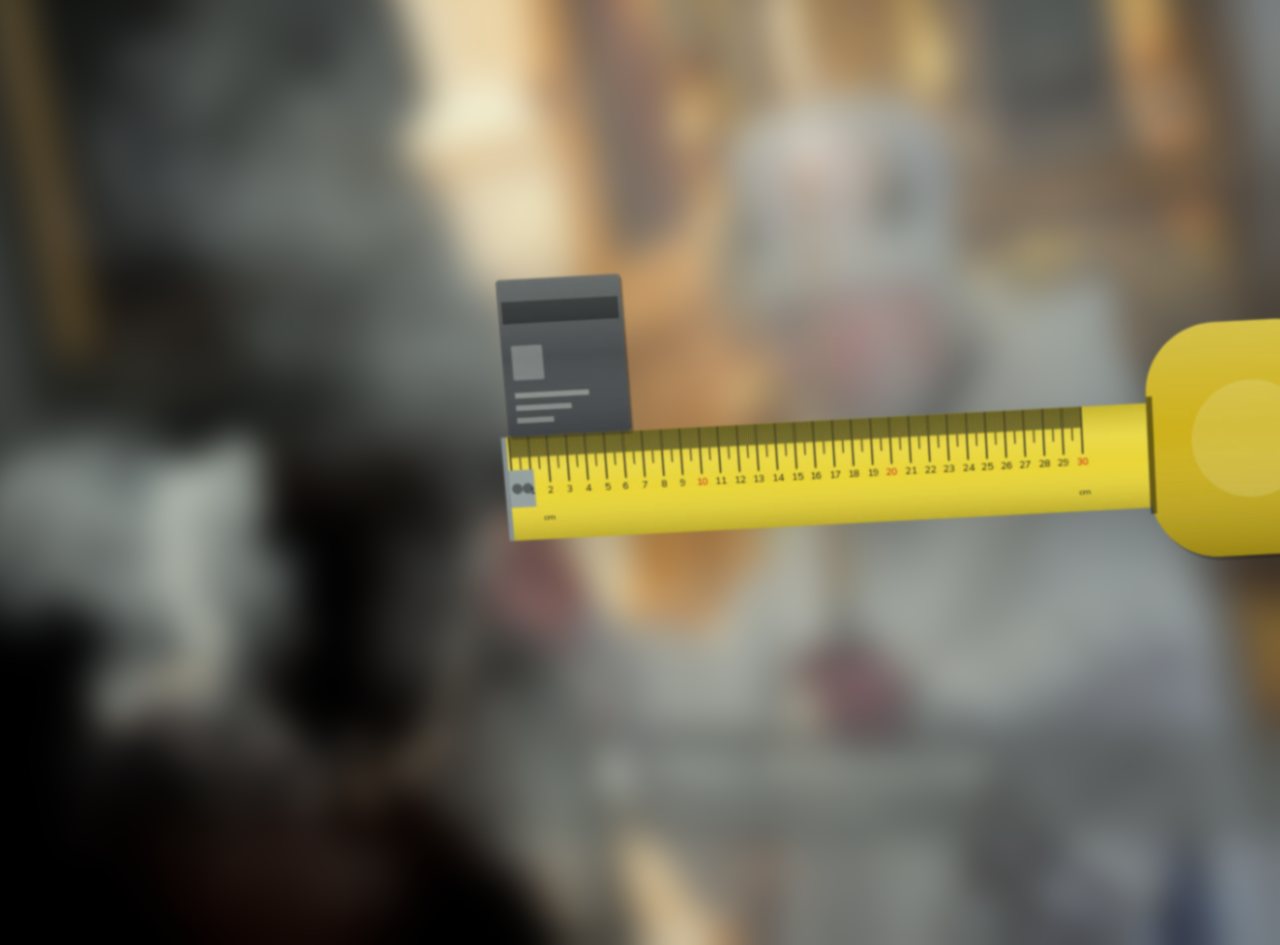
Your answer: 6.5
